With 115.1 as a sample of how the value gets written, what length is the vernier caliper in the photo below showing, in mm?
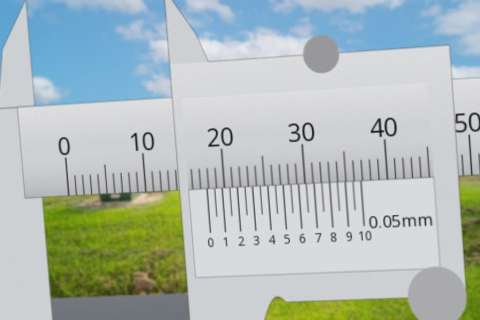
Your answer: 17.8
